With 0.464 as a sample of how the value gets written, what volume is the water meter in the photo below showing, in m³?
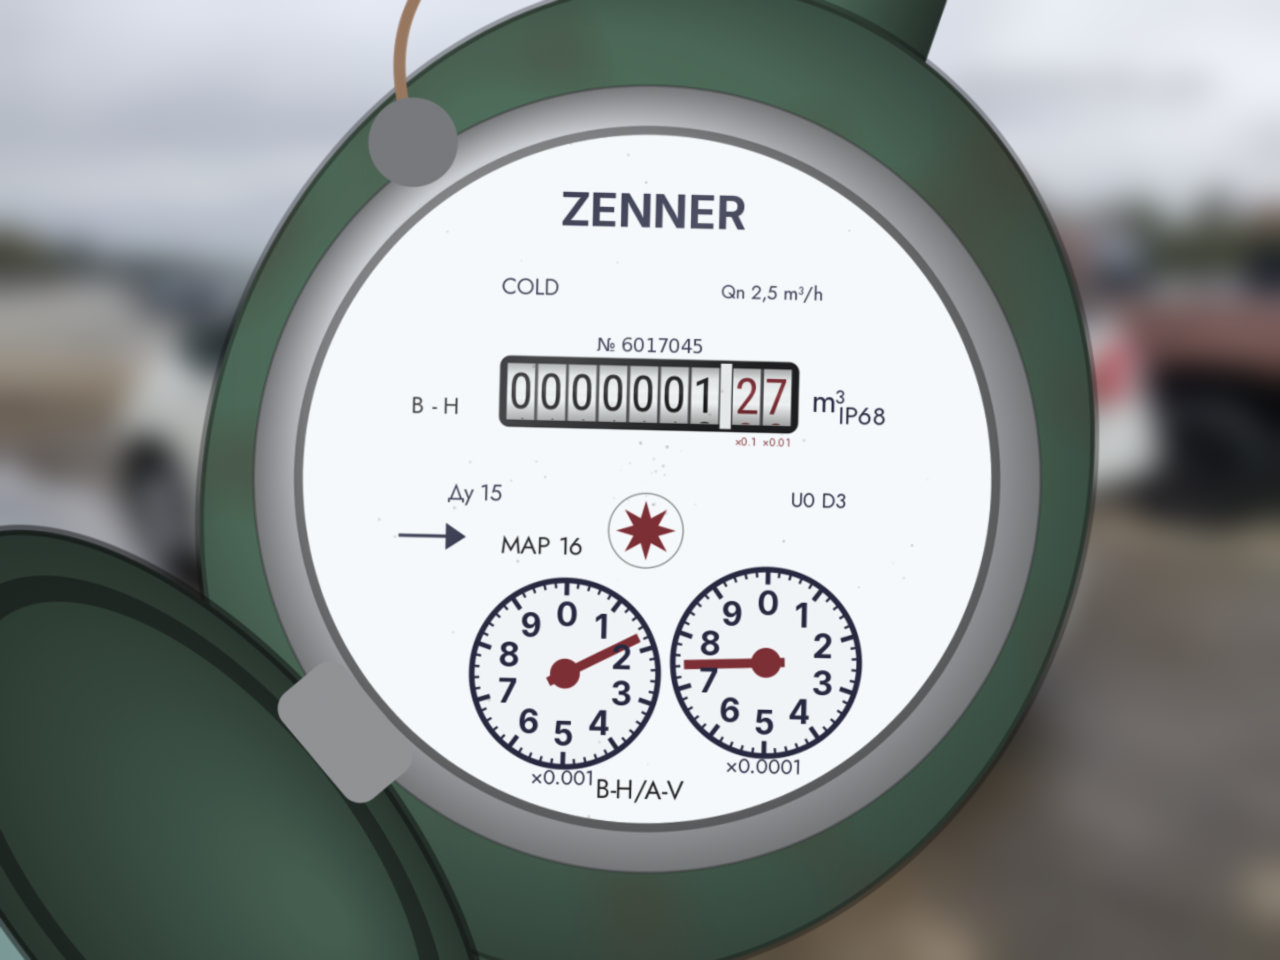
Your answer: 1.2717
